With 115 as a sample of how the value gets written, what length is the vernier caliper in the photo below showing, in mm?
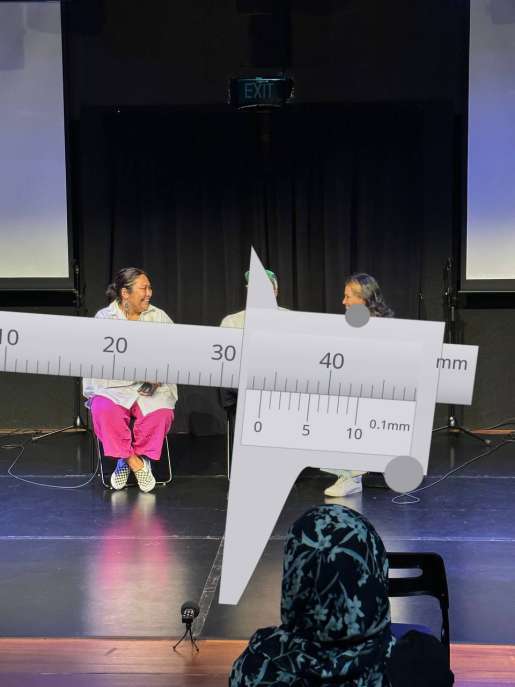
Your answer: 33.8
